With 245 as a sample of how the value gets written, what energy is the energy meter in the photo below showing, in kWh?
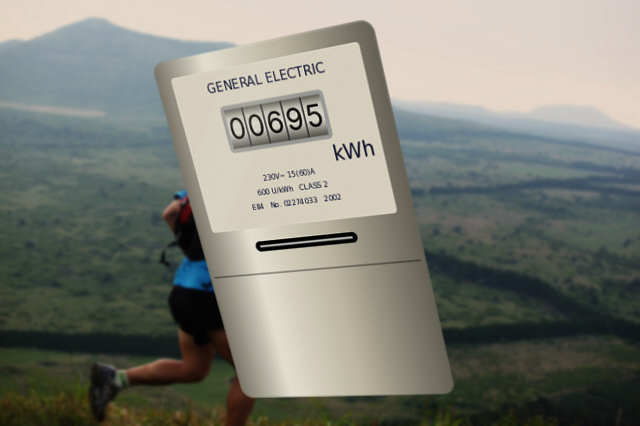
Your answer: 695
